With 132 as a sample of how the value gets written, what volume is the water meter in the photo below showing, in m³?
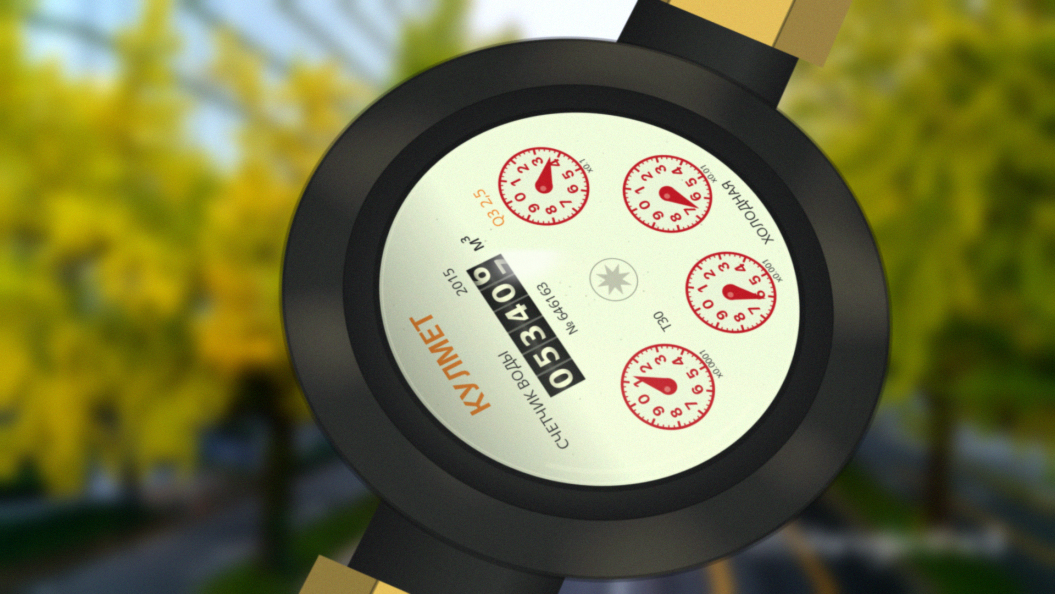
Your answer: 53406.3661
